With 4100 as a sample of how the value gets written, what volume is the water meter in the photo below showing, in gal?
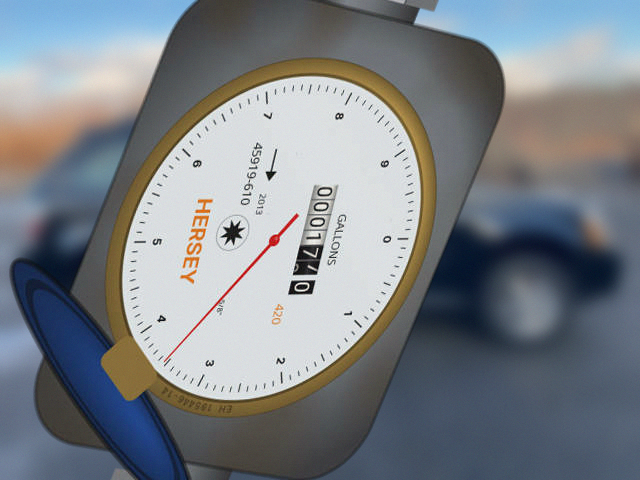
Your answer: 1773.5
